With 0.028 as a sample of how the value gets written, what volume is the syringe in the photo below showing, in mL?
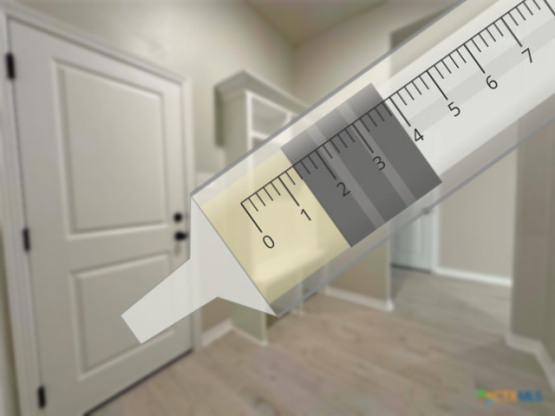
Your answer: 1.4
